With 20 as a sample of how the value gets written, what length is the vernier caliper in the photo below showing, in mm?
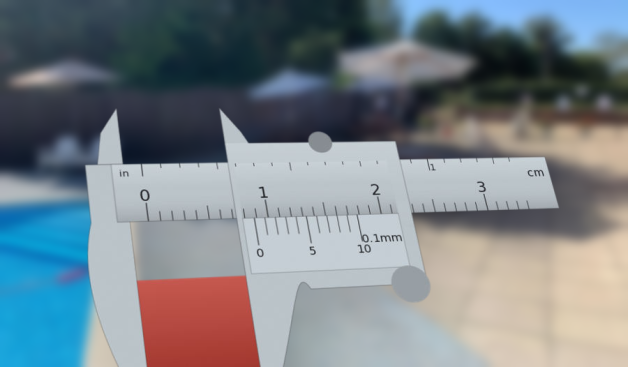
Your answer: 8.8
